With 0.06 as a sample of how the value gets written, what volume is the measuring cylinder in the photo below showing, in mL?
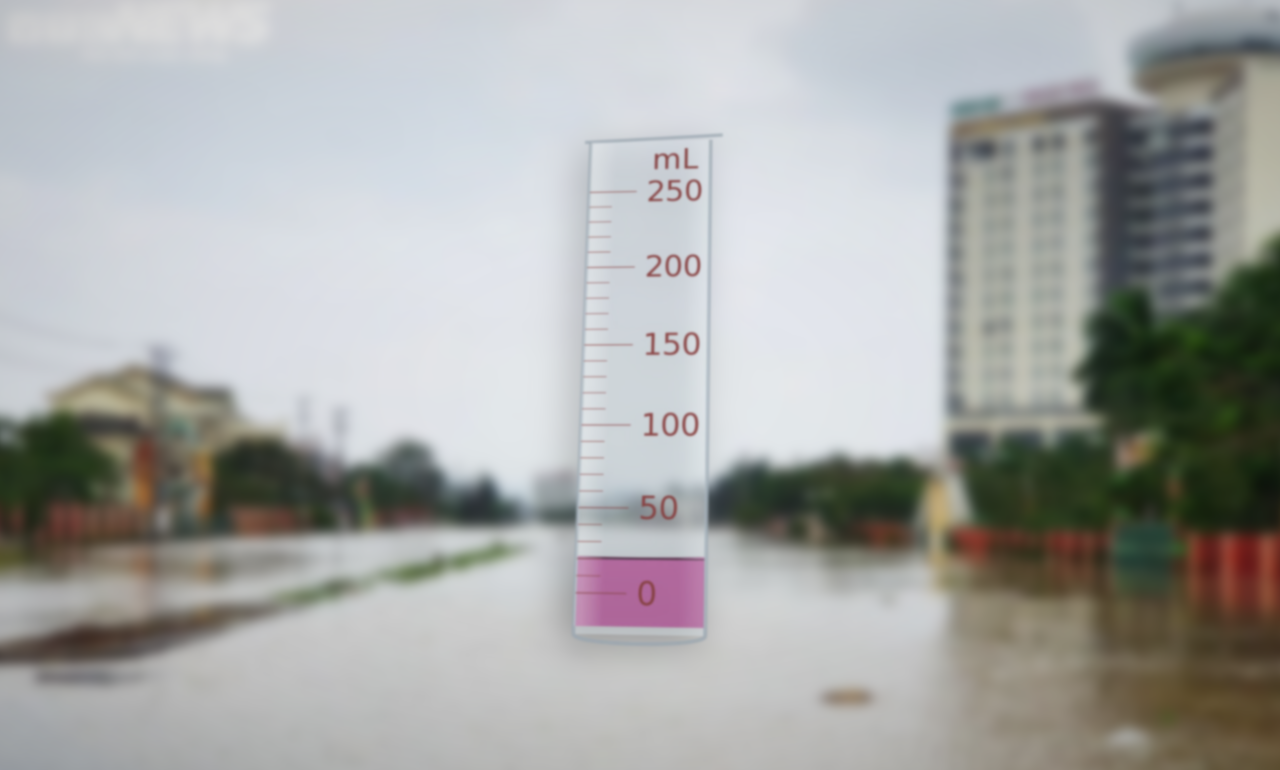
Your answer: 20
